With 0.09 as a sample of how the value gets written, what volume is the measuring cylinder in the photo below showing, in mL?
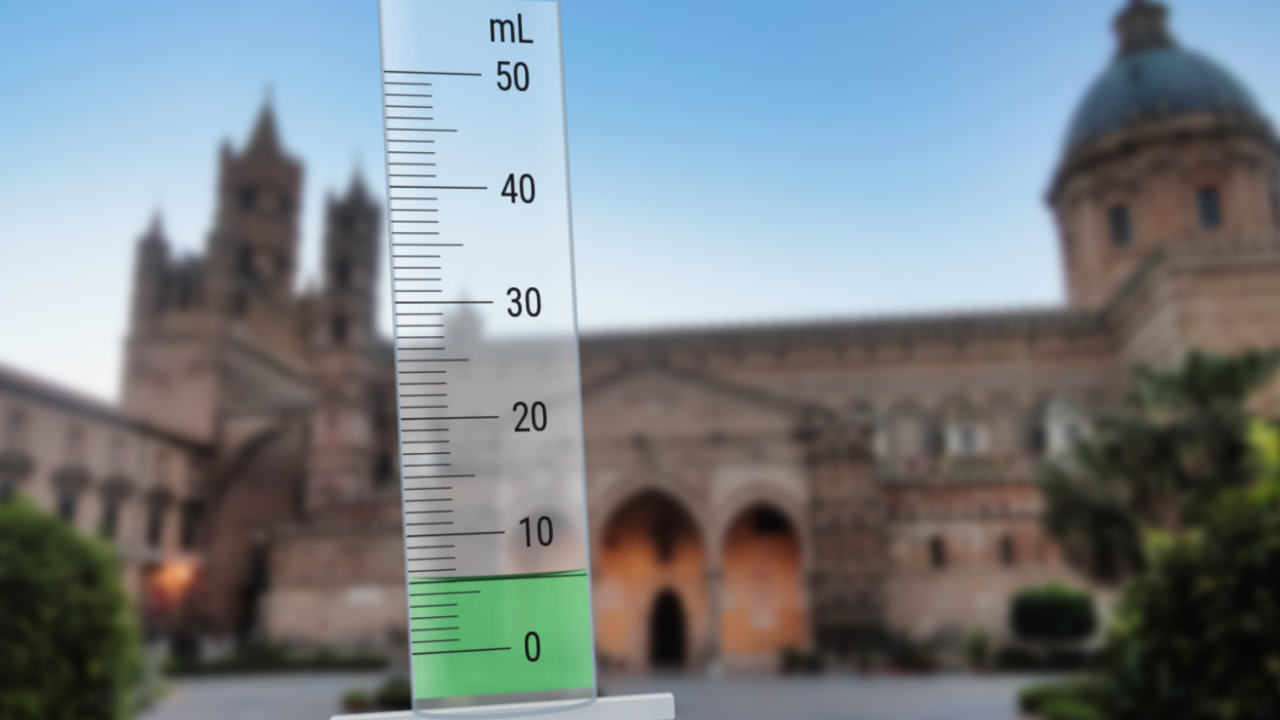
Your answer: 6
